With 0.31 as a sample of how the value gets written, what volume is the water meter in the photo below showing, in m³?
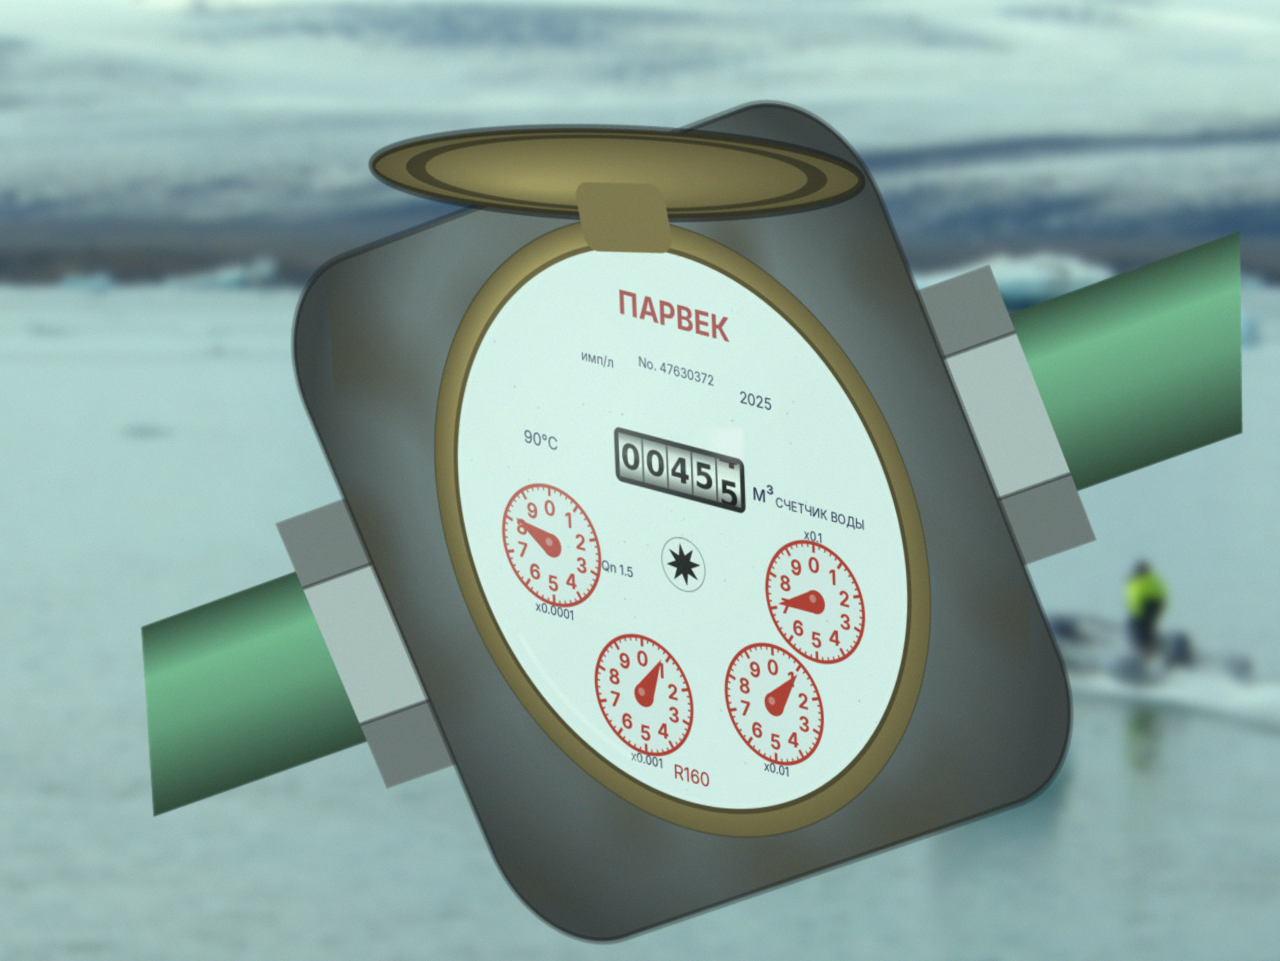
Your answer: 454.7108
